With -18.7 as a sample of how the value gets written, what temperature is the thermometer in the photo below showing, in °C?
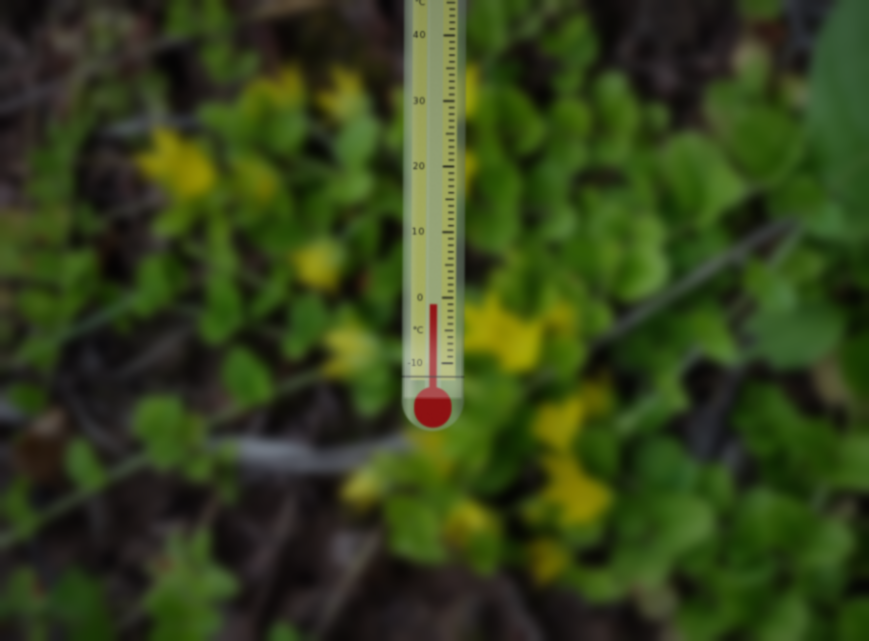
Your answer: -1
